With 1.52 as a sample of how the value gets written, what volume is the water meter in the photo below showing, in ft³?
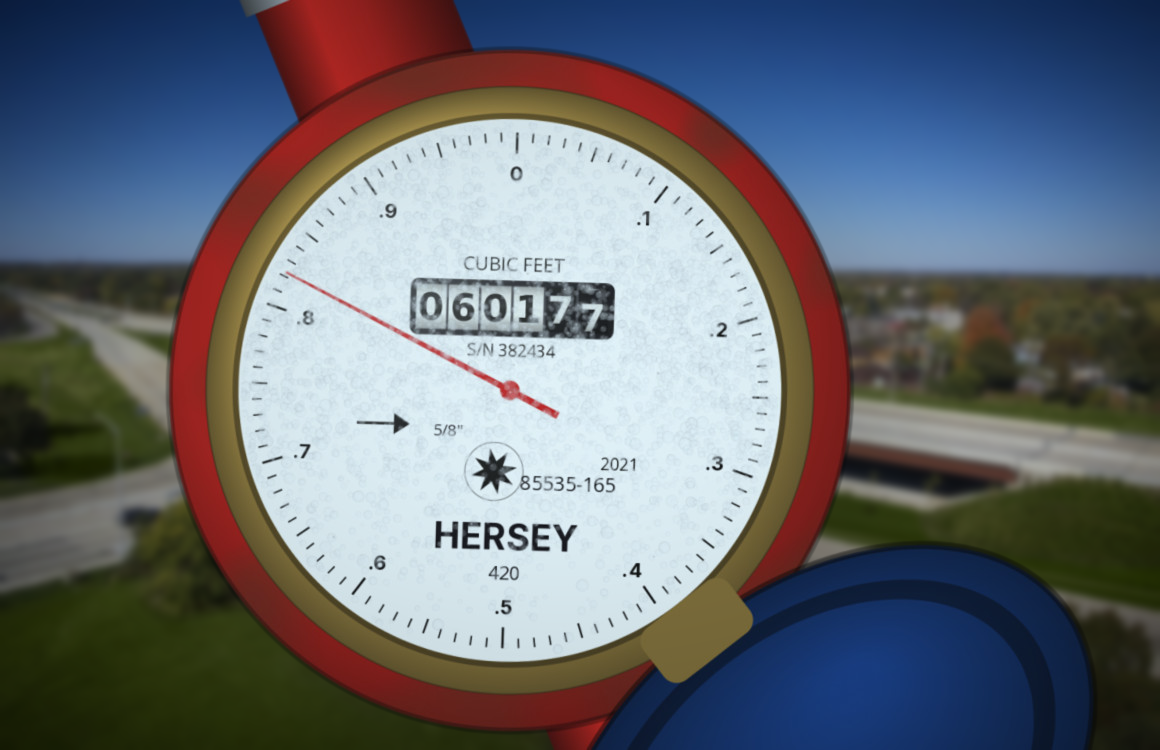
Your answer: 60176.82
